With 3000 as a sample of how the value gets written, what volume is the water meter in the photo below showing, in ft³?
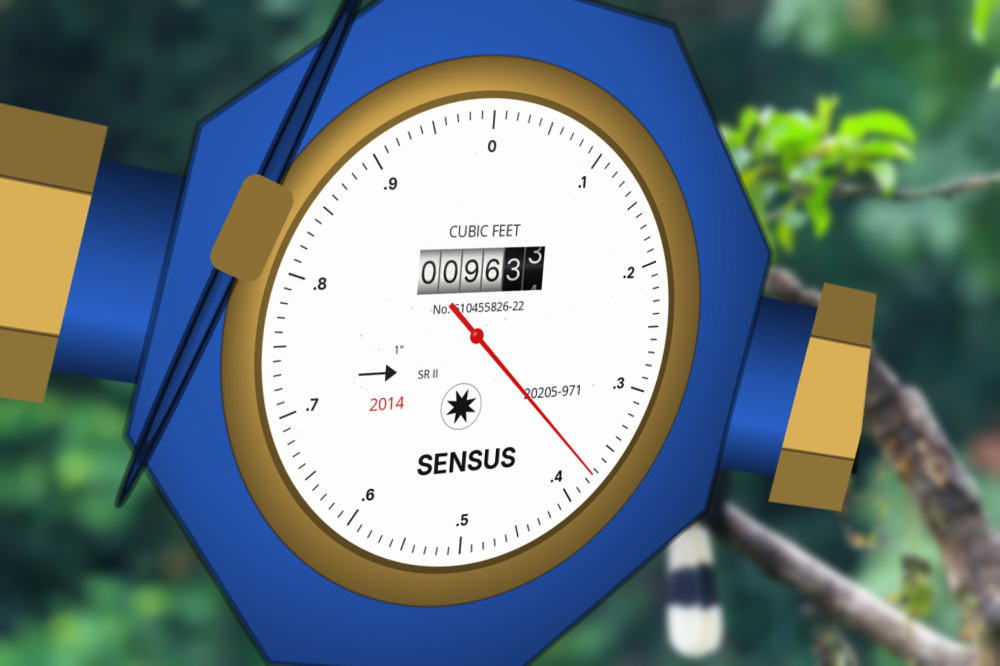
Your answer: 9633.37
